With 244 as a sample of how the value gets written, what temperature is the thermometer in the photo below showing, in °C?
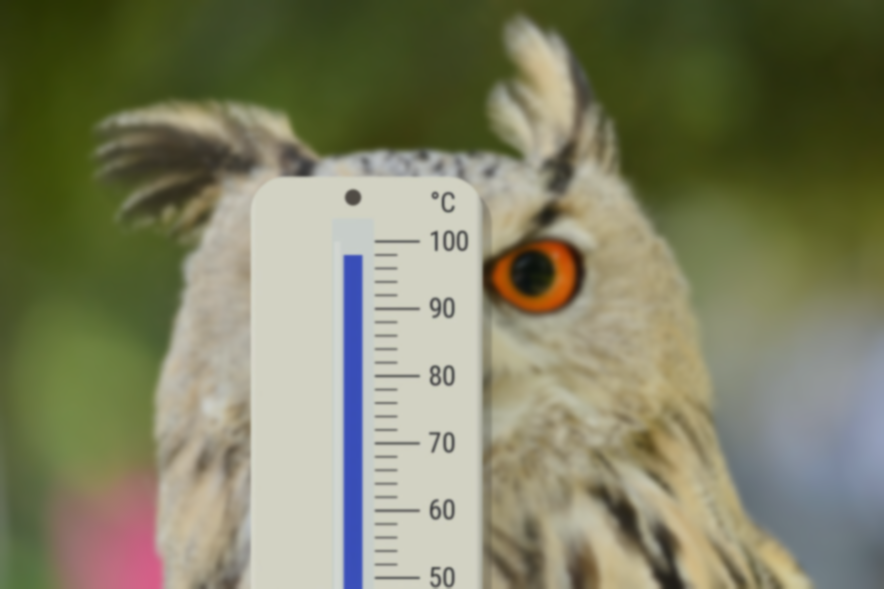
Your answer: 98
